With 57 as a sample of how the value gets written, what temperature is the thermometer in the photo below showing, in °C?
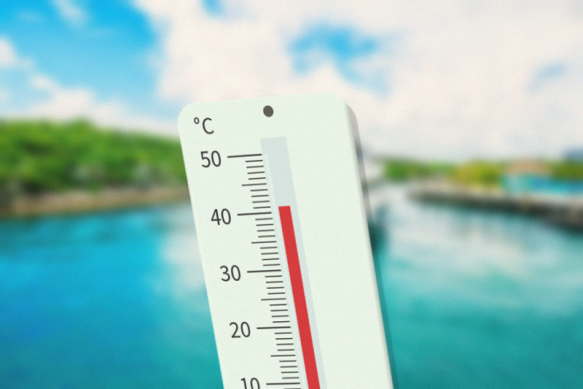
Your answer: 41
